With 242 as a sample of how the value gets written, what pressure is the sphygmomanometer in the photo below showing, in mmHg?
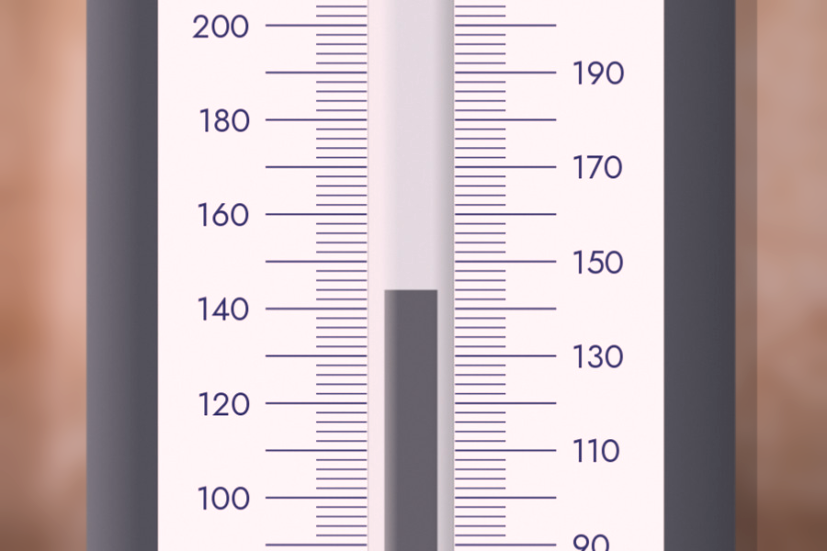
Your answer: 144
